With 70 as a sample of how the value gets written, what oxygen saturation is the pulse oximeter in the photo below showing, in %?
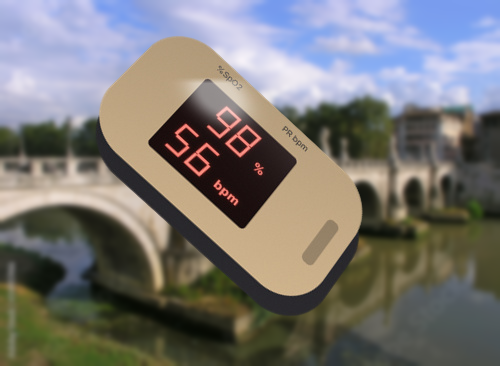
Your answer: 98
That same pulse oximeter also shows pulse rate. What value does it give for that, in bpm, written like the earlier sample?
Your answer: 56
